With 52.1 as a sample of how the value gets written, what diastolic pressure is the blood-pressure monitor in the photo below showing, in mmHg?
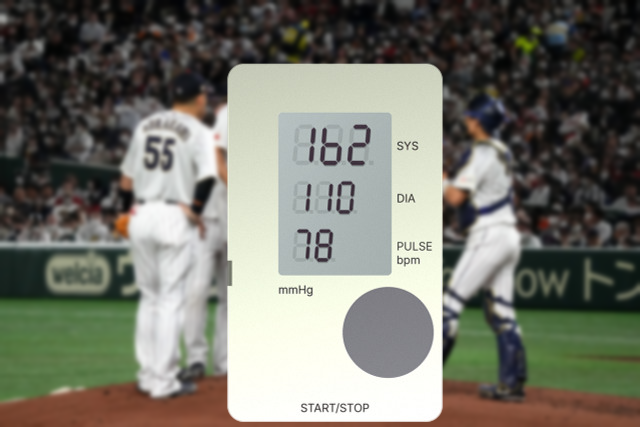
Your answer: 110
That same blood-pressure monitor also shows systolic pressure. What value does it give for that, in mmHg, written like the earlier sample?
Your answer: 162
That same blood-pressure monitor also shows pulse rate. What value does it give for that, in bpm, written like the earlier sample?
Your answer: 78
